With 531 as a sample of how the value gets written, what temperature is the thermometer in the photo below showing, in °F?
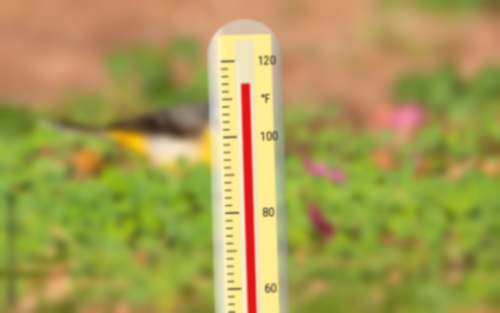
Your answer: 114
